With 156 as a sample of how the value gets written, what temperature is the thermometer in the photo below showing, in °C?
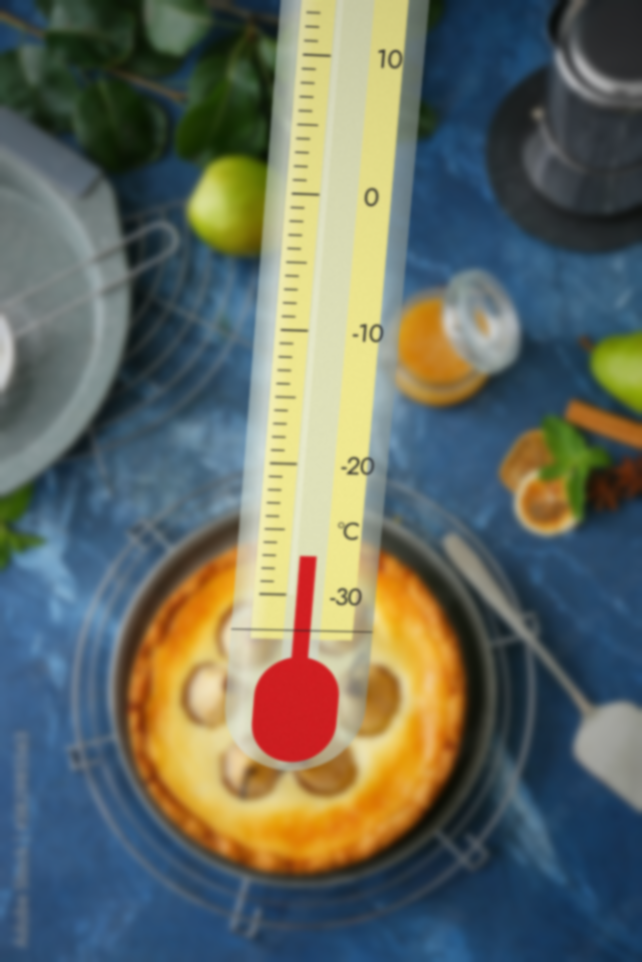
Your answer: -27
